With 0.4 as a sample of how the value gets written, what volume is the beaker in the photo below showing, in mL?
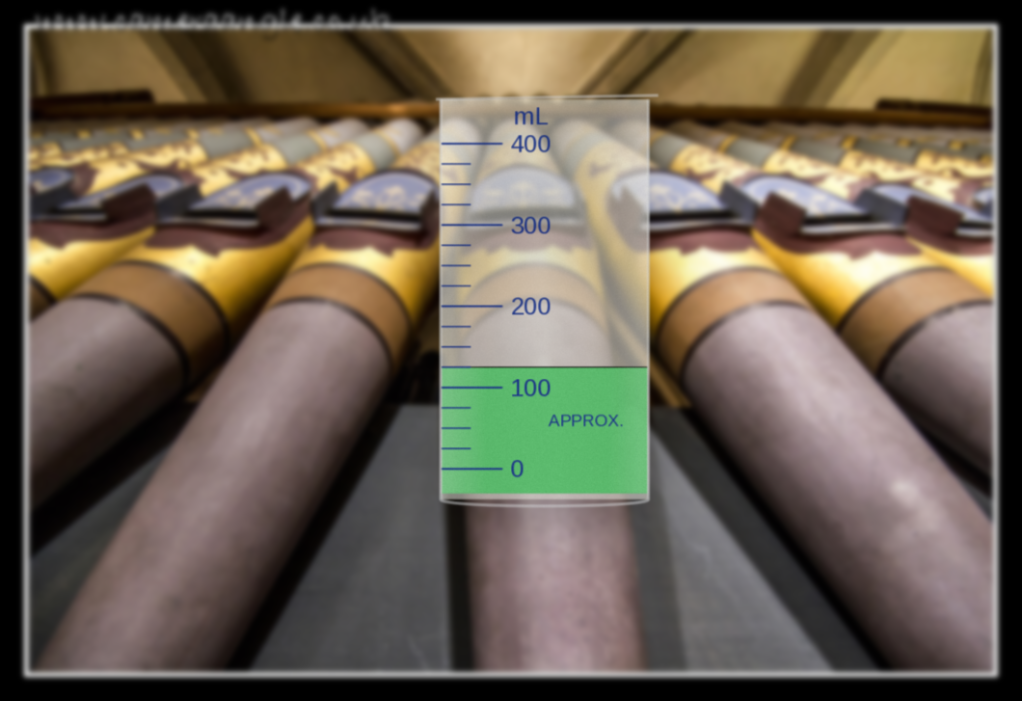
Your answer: 125
